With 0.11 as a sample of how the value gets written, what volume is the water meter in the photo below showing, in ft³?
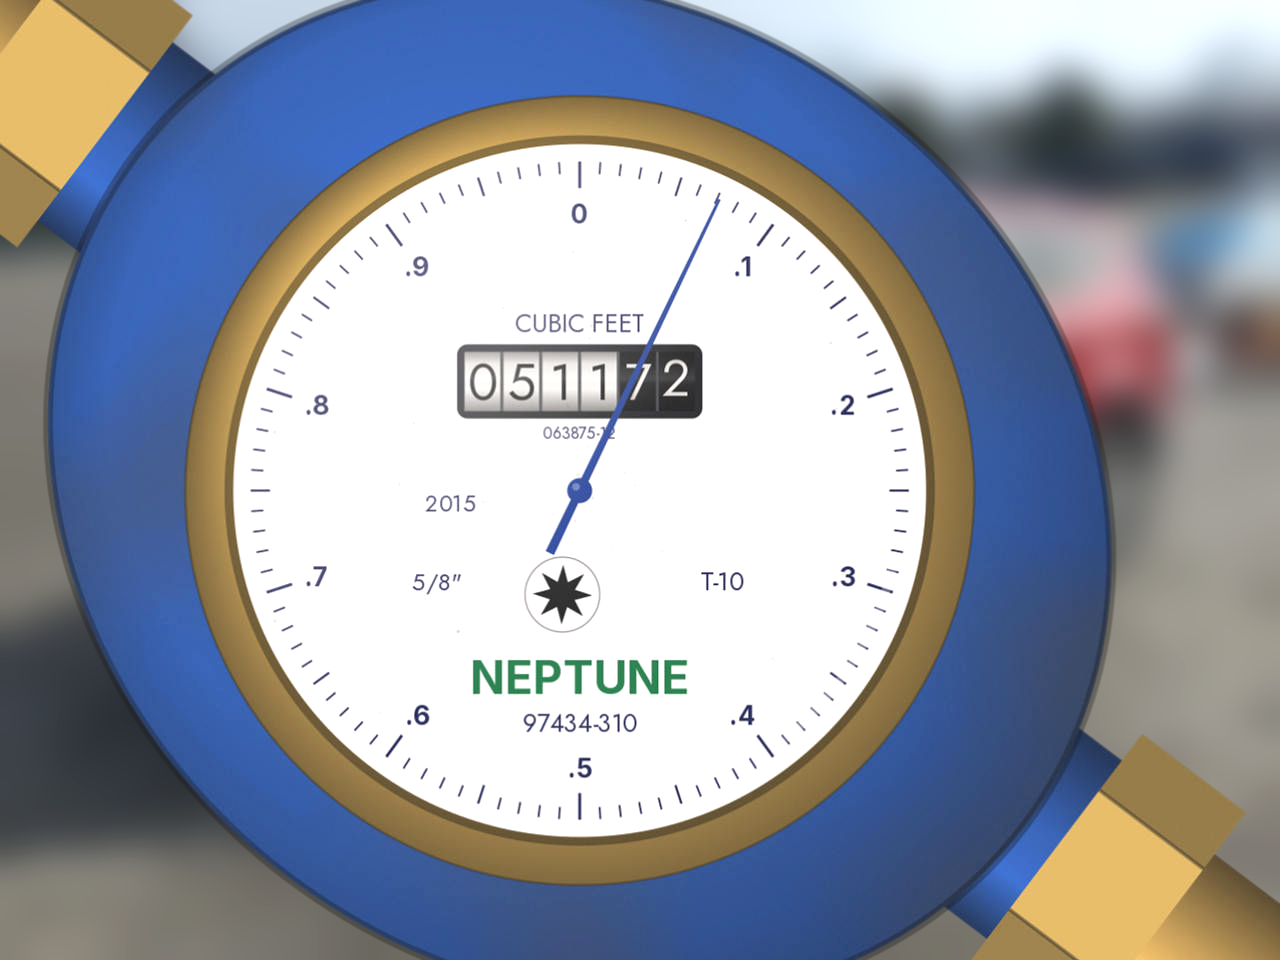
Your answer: 51172.07
